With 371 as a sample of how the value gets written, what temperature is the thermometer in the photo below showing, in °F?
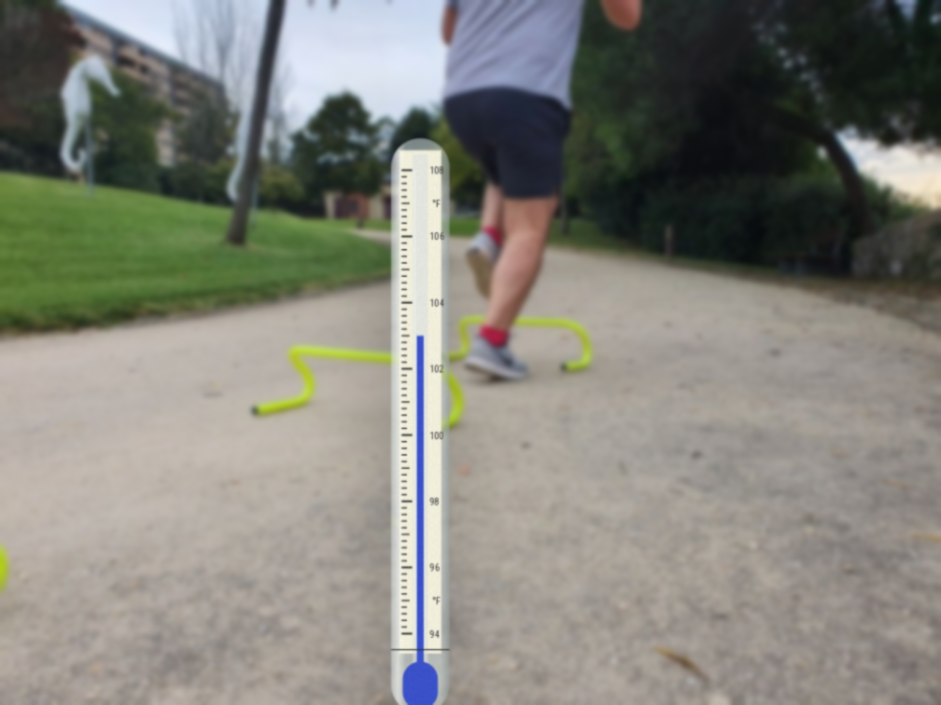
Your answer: 103
